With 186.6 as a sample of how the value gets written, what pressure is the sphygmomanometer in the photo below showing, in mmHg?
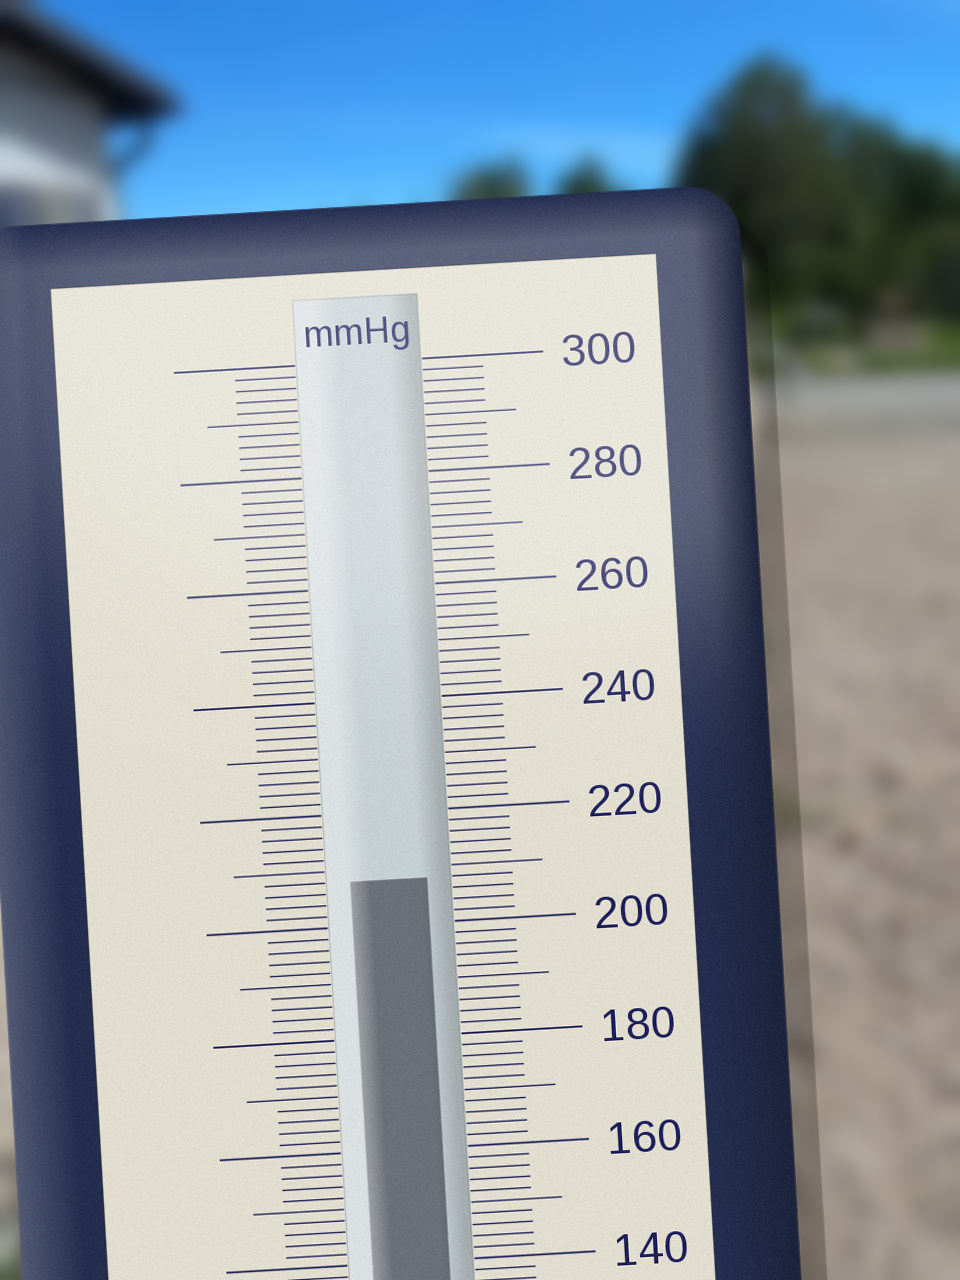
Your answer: 208
